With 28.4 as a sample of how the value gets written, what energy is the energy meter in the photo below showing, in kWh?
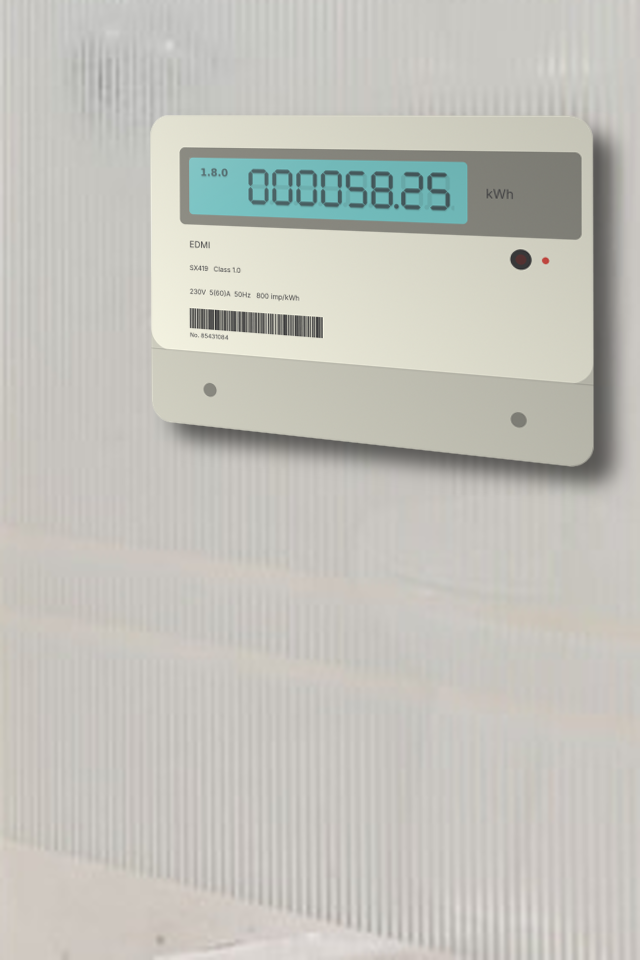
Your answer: 58.25
